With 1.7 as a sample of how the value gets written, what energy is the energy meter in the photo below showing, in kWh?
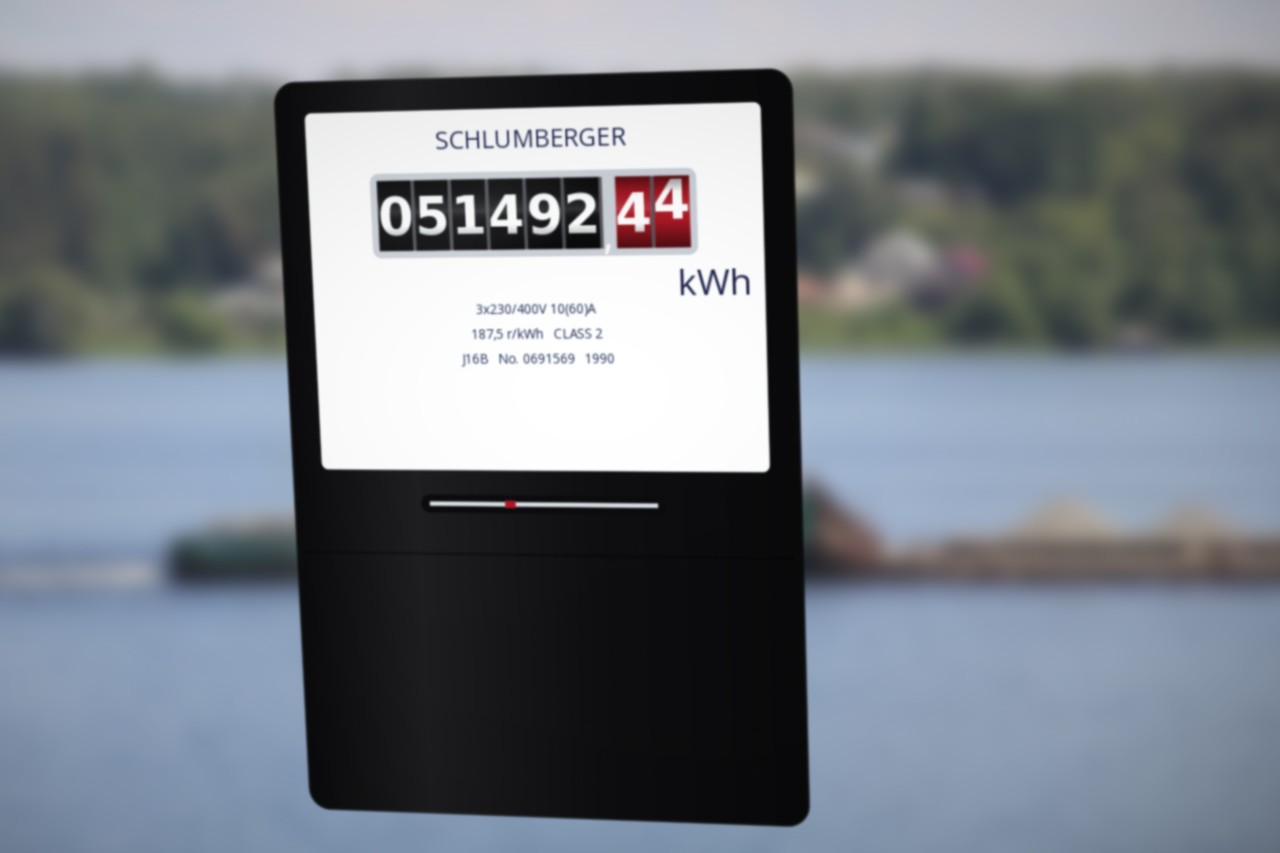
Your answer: 51492.44
